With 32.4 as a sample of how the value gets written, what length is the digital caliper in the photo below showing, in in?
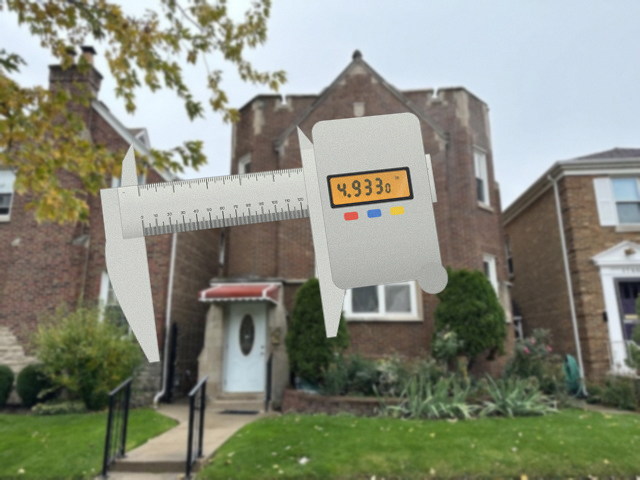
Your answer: 4.9330
